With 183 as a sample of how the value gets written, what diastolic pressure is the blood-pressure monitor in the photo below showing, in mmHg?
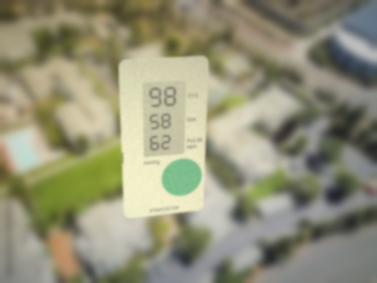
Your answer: 58
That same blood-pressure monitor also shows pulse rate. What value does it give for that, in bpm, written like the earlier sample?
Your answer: 62
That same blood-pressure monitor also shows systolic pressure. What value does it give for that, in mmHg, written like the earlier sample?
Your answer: 98
